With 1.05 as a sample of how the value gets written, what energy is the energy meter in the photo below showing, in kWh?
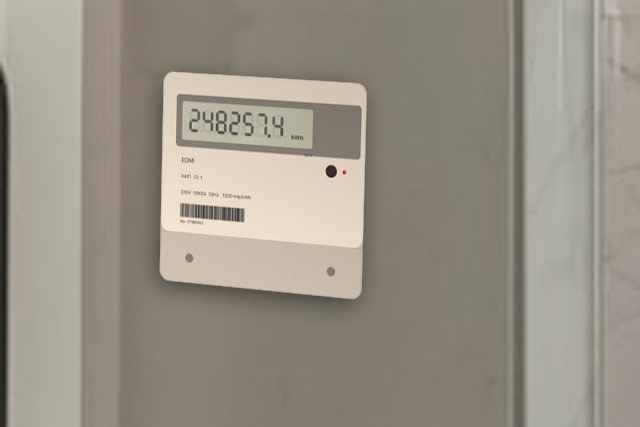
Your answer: 248257.4
